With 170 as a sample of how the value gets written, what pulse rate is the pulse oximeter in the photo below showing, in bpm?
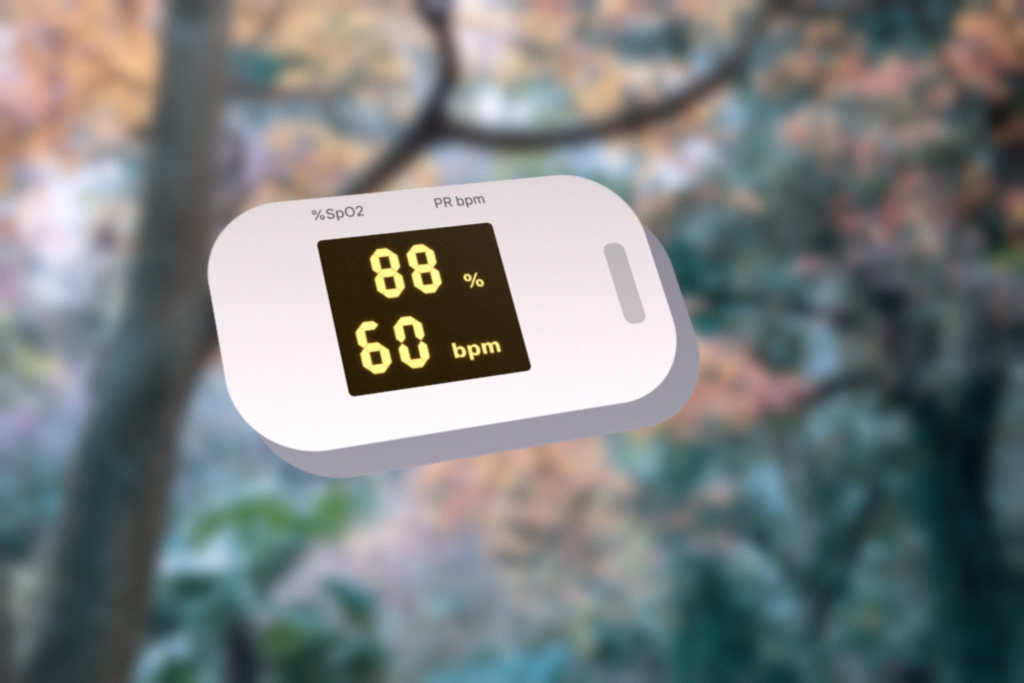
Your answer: 60
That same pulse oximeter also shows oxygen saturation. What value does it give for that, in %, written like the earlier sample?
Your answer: 88
